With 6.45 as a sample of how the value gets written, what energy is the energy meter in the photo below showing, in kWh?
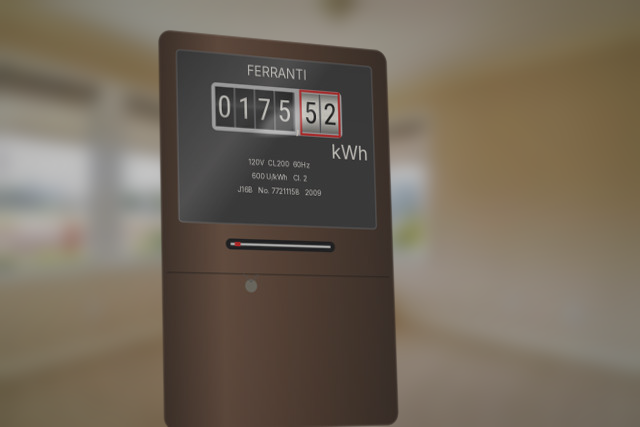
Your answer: 175.52
